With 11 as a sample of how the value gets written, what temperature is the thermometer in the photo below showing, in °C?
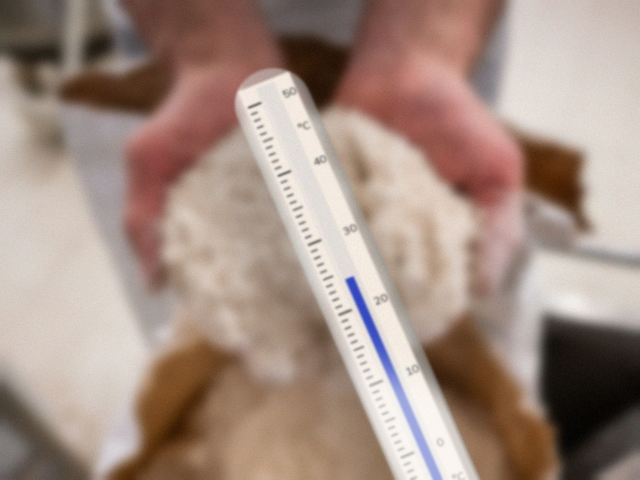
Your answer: 24
